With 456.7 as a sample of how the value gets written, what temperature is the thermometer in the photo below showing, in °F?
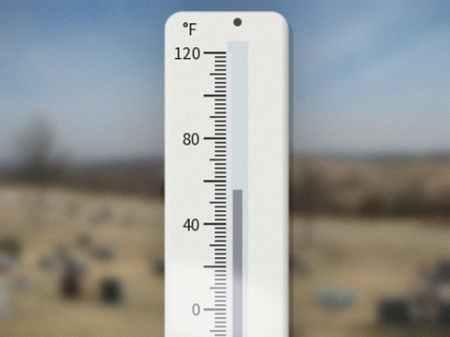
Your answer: 56
